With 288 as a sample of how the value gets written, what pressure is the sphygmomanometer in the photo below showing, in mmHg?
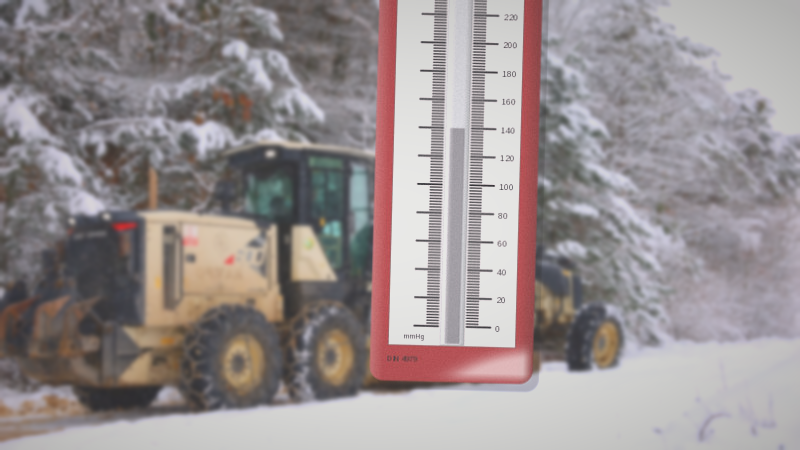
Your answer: 140
